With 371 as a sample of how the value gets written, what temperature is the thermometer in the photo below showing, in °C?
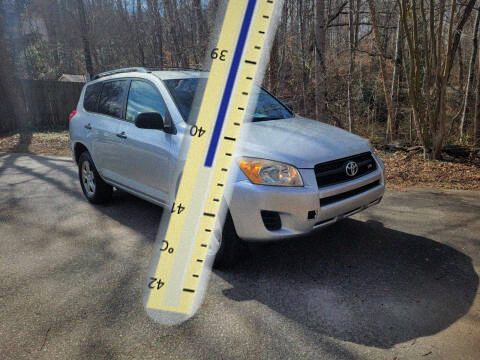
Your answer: 40.4
